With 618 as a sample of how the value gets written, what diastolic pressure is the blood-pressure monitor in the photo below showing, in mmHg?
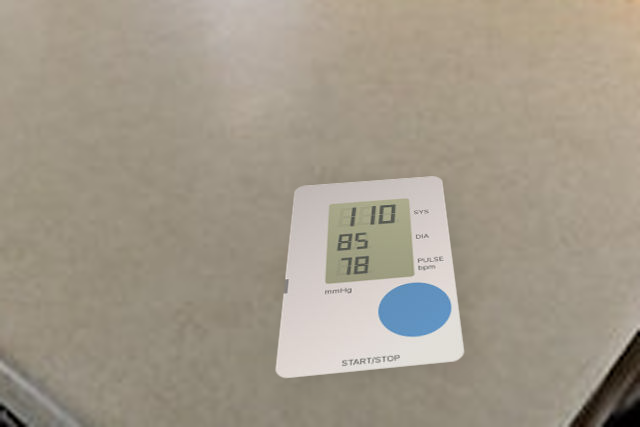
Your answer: 85
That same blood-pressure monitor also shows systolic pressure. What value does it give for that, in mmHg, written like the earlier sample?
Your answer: 110
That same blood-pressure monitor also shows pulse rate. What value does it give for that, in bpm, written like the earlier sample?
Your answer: 78
